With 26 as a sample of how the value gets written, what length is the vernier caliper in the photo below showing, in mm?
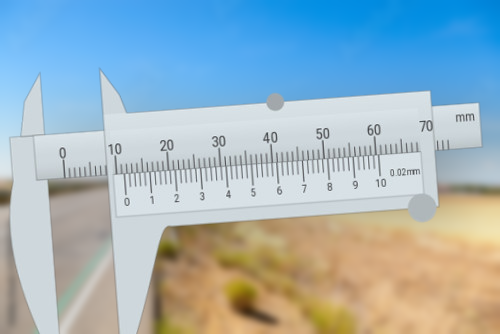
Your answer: 11.5
